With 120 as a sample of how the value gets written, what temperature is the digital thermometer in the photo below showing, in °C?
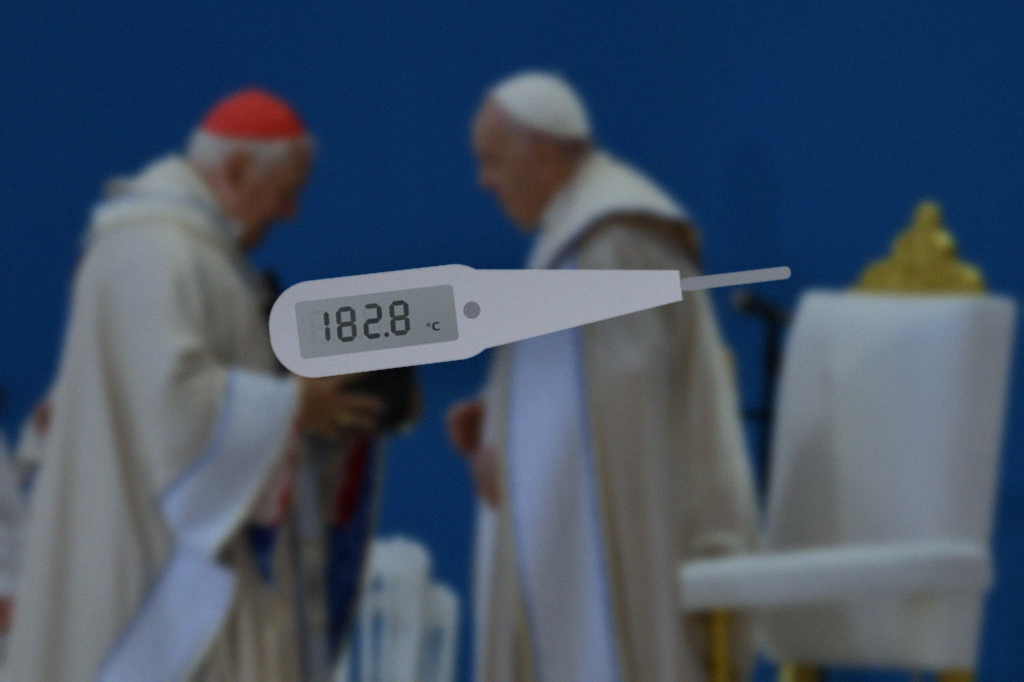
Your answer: 182.8
